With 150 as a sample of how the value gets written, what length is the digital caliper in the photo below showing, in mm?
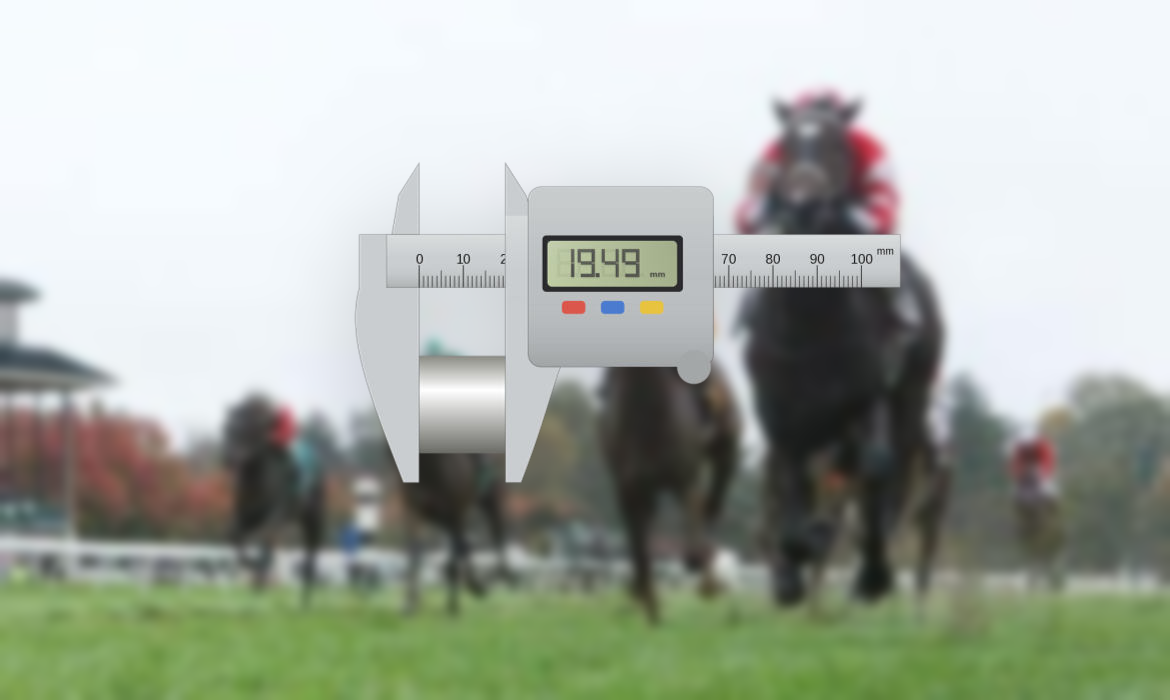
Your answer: 19.49
